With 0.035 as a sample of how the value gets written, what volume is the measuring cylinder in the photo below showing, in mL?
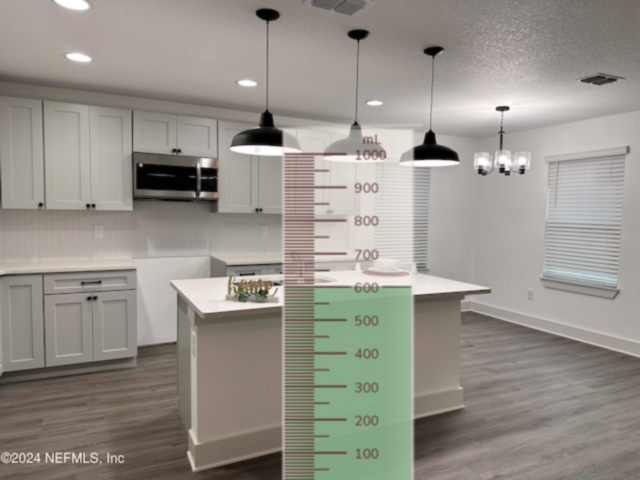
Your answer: 600
